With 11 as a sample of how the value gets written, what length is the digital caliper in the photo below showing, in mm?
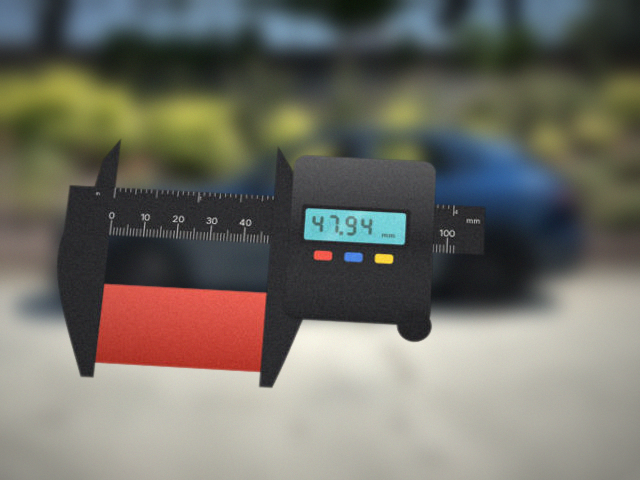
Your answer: 47.94
